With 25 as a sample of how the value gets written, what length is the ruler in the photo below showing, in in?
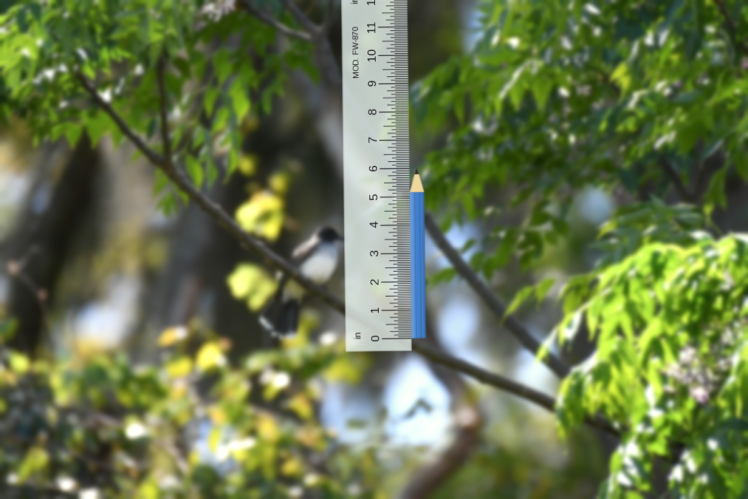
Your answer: 6
